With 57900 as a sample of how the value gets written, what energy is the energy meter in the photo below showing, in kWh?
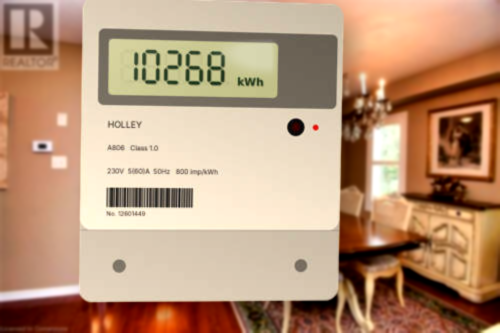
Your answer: 10268
